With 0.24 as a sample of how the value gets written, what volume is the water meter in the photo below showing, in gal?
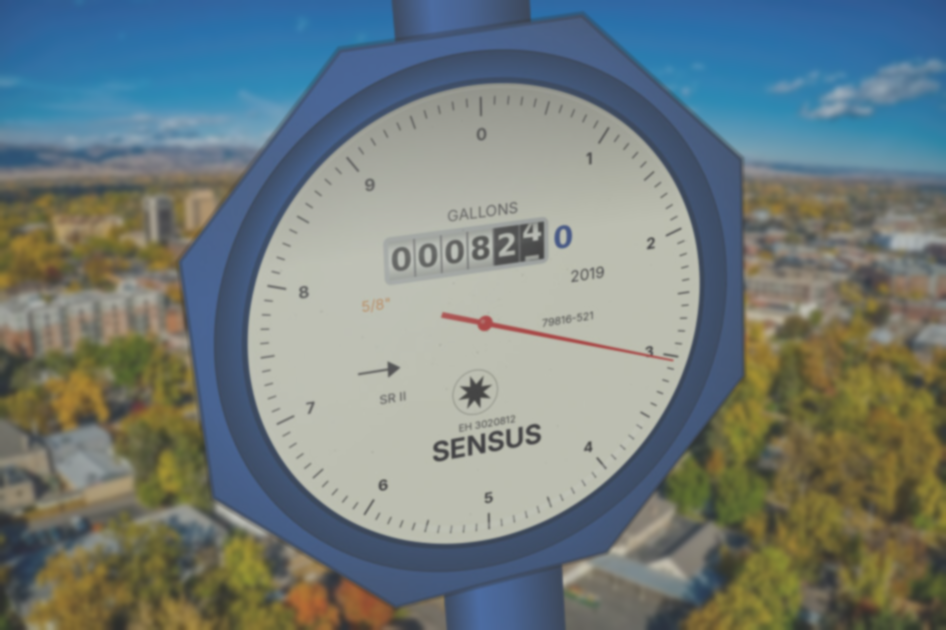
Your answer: 8243.0
